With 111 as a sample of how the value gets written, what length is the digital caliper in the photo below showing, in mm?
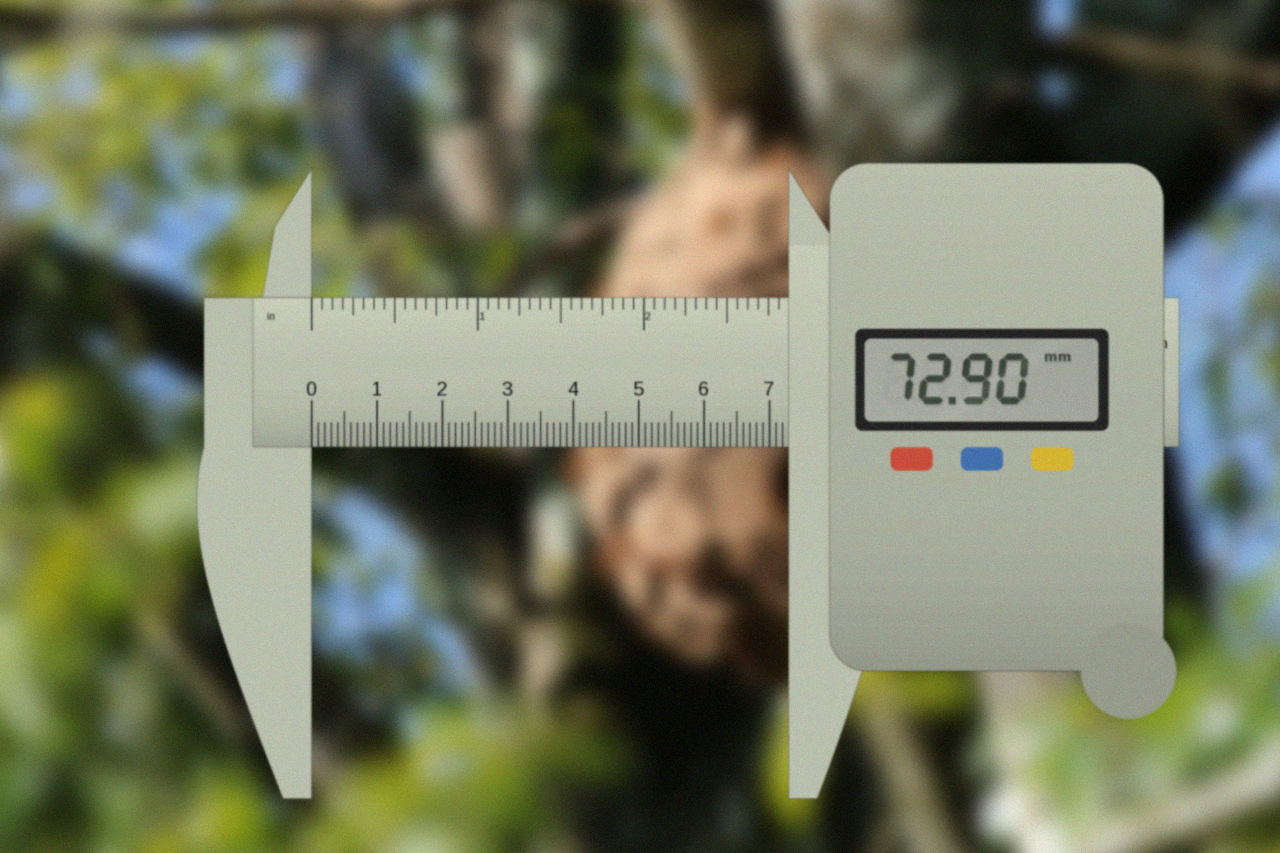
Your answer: 72.90
